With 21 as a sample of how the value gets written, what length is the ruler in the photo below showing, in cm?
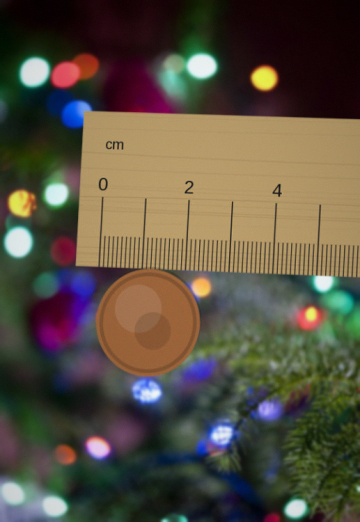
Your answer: 2.4
